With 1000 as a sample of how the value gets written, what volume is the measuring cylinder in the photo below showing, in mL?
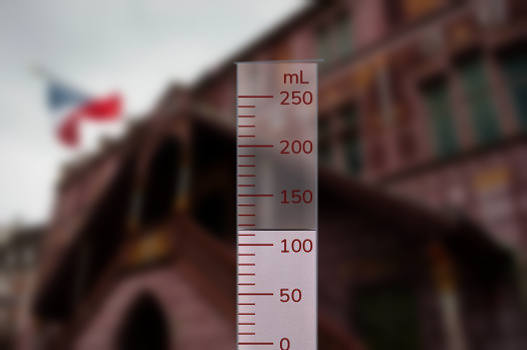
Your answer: 115
